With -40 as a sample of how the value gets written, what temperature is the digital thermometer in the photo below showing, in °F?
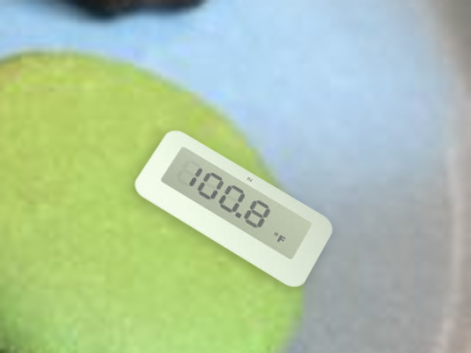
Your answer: 100.8
